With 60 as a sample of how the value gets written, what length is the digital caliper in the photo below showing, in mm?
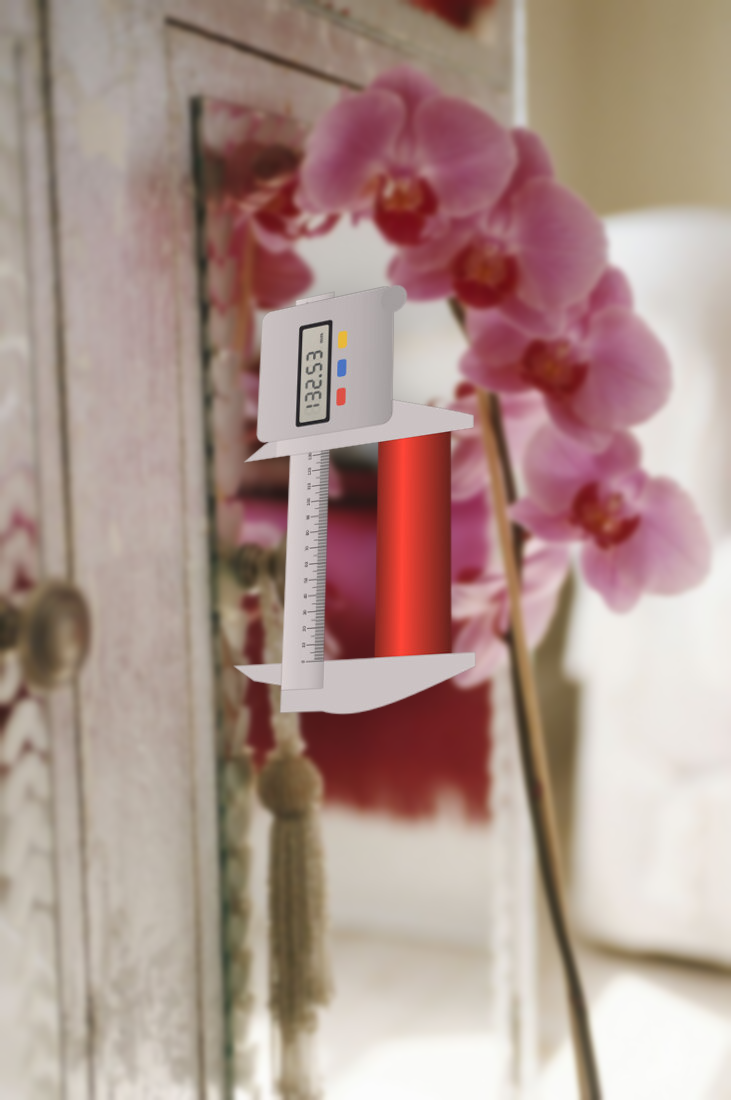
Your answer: 132.53
